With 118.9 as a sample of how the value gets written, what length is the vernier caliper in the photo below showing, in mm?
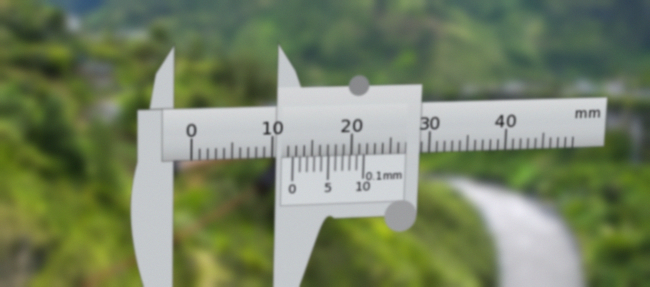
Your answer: 12.6
